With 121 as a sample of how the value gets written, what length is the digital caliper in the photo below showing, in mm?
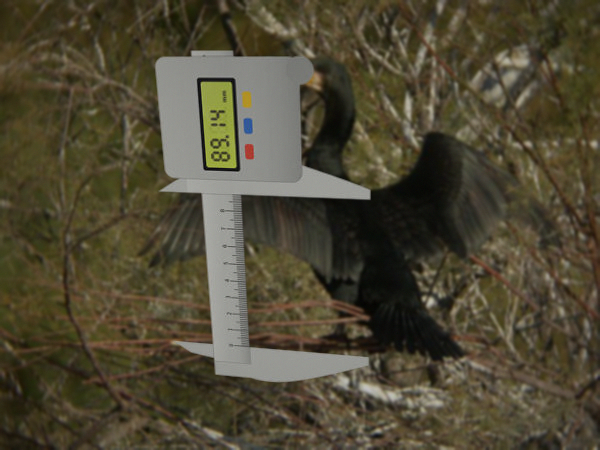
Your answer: 89.14
